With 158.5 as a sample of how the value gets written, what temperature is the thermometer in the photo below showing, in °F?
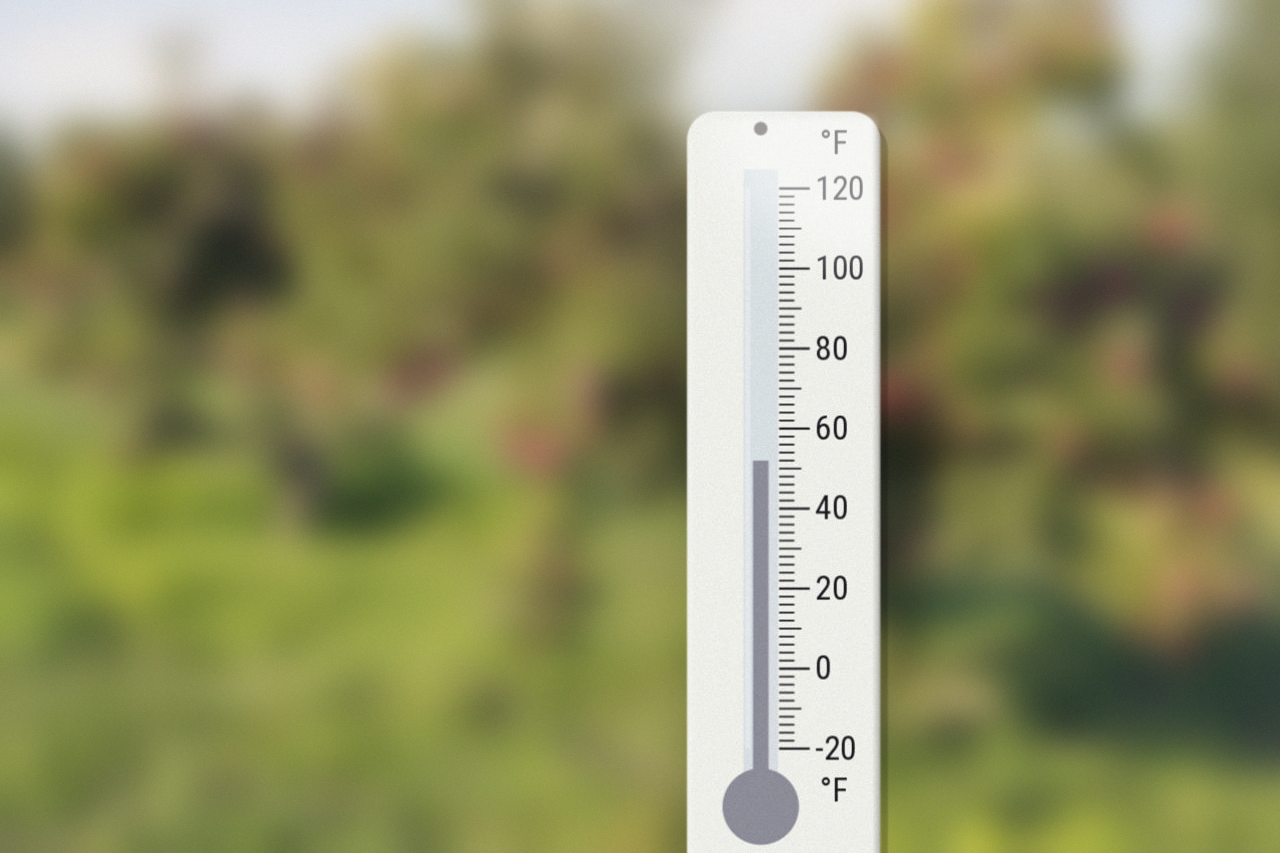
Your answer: 52
